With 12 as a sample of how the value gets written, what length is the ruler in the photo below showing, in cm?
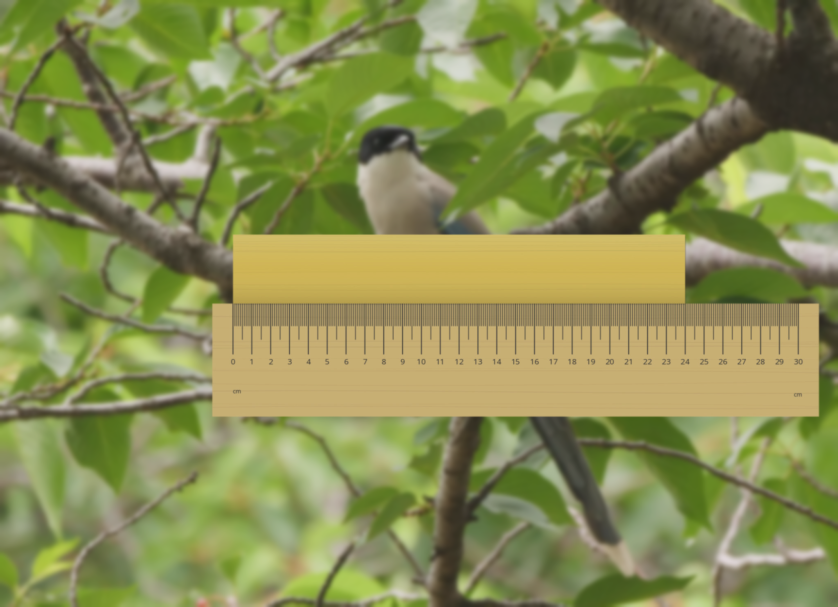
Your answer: 24
